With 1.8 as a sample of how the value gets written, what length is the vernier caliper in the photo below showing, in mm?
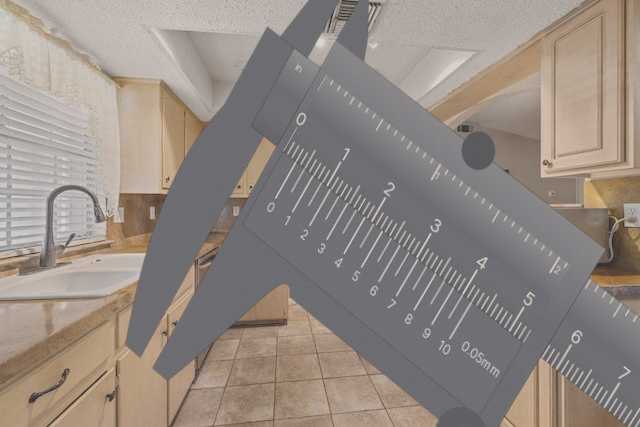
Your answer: 3.0
